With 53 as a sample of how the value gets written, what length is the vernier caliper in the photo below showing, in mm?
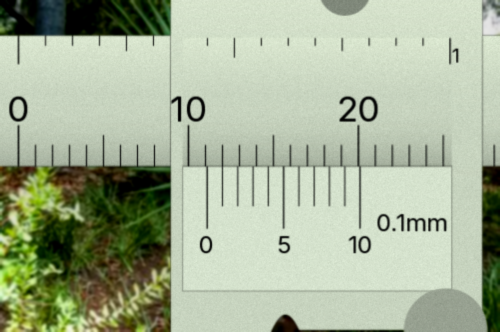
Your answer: 11.1
